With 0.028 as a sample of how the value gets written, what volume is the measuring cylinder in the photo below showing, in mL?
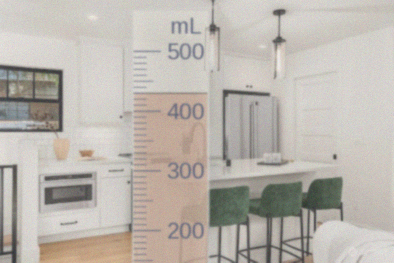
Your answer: 430
